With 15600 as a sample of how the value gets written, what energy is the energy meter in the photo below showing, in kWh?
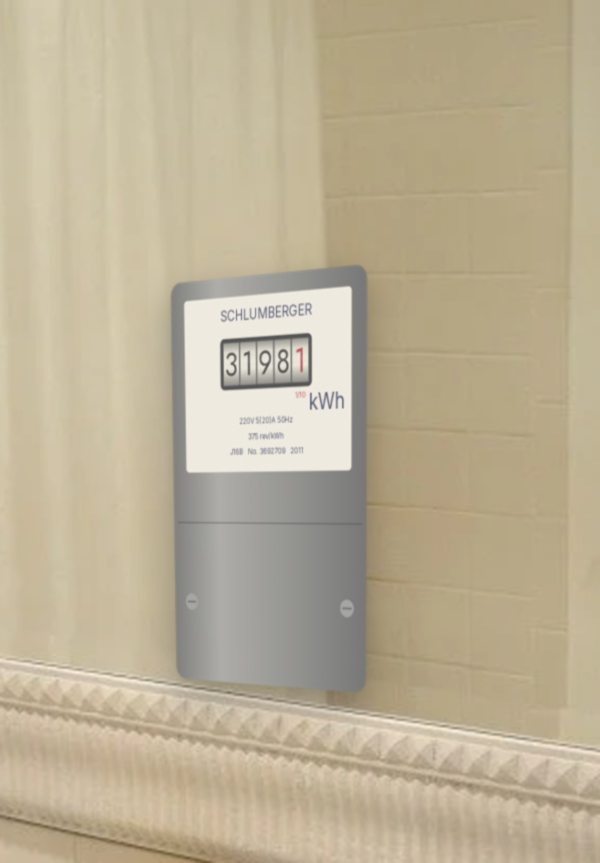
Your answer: 3198.1
